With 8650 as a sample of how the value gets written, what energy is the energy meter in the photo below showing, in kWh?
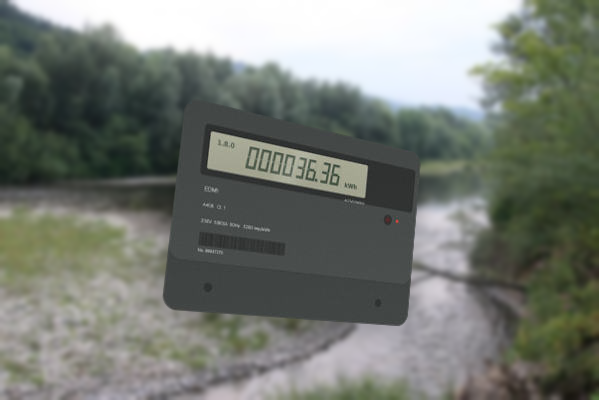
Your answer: 36.36
